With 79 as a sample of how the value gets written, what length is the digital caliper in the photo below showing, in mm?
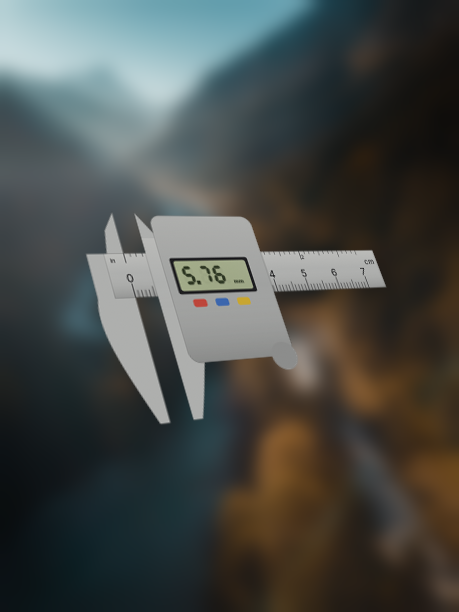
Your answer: 5.76
